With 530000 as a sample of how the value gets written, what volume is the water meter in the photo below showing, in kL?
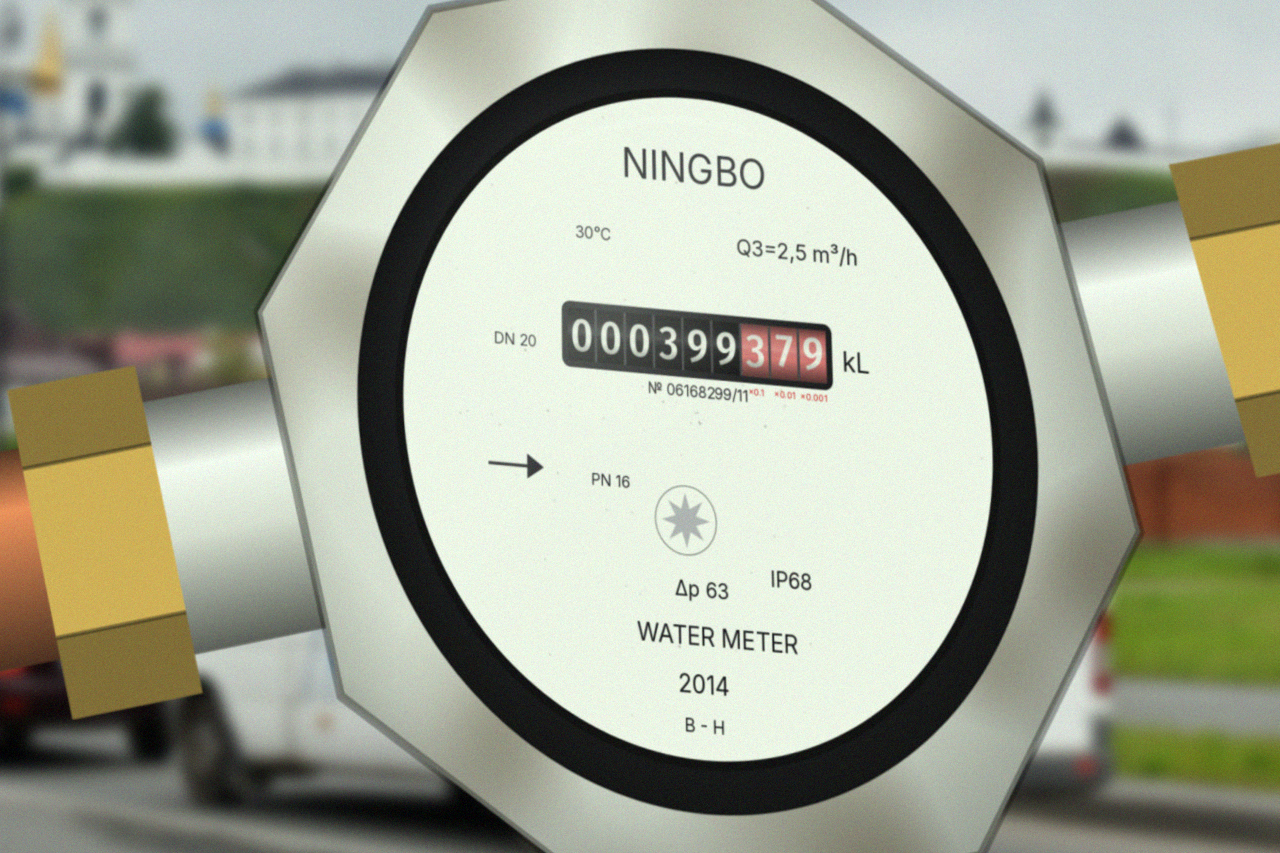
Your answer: 399.379
